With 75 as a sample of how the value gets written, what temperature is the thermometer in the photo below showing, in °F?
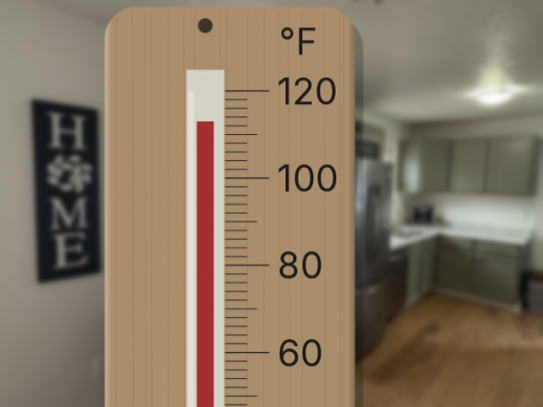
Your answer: 113
